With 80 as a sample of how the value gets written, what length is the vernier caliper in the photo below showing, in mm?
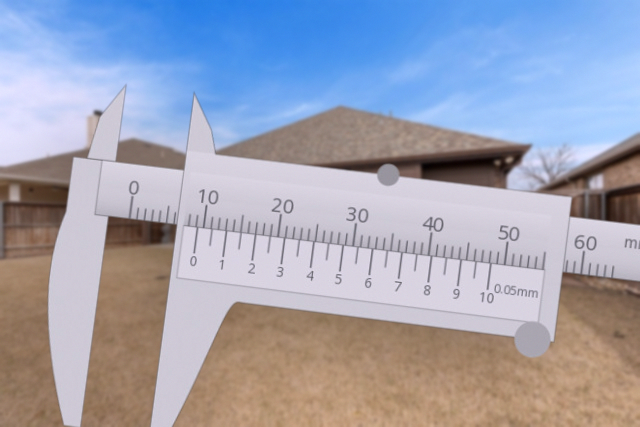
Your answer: 9.2
